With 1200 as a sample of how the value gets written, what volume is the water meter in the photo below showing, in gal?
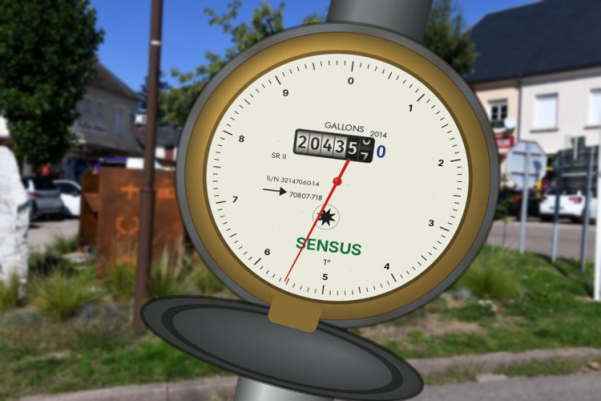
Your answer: 2043565.5
